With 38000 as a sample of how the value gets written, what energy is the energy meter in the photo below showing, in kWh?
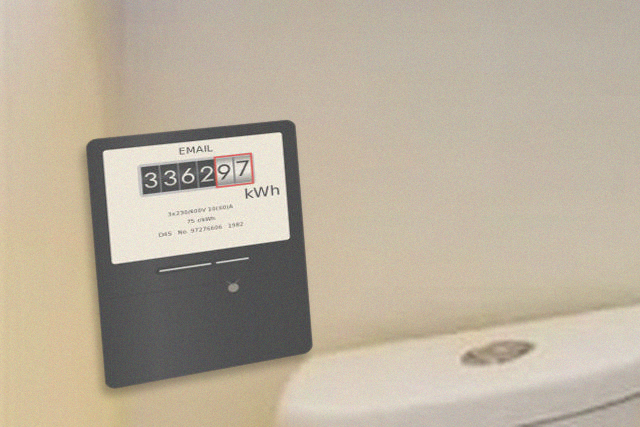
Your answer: 3362.97
